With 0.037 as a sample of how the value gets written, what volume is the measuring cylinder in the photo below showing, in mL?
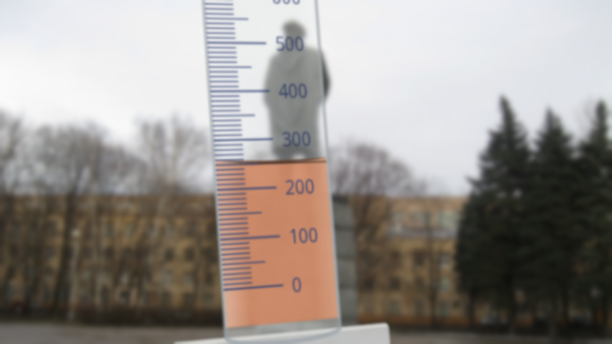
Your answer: 250
